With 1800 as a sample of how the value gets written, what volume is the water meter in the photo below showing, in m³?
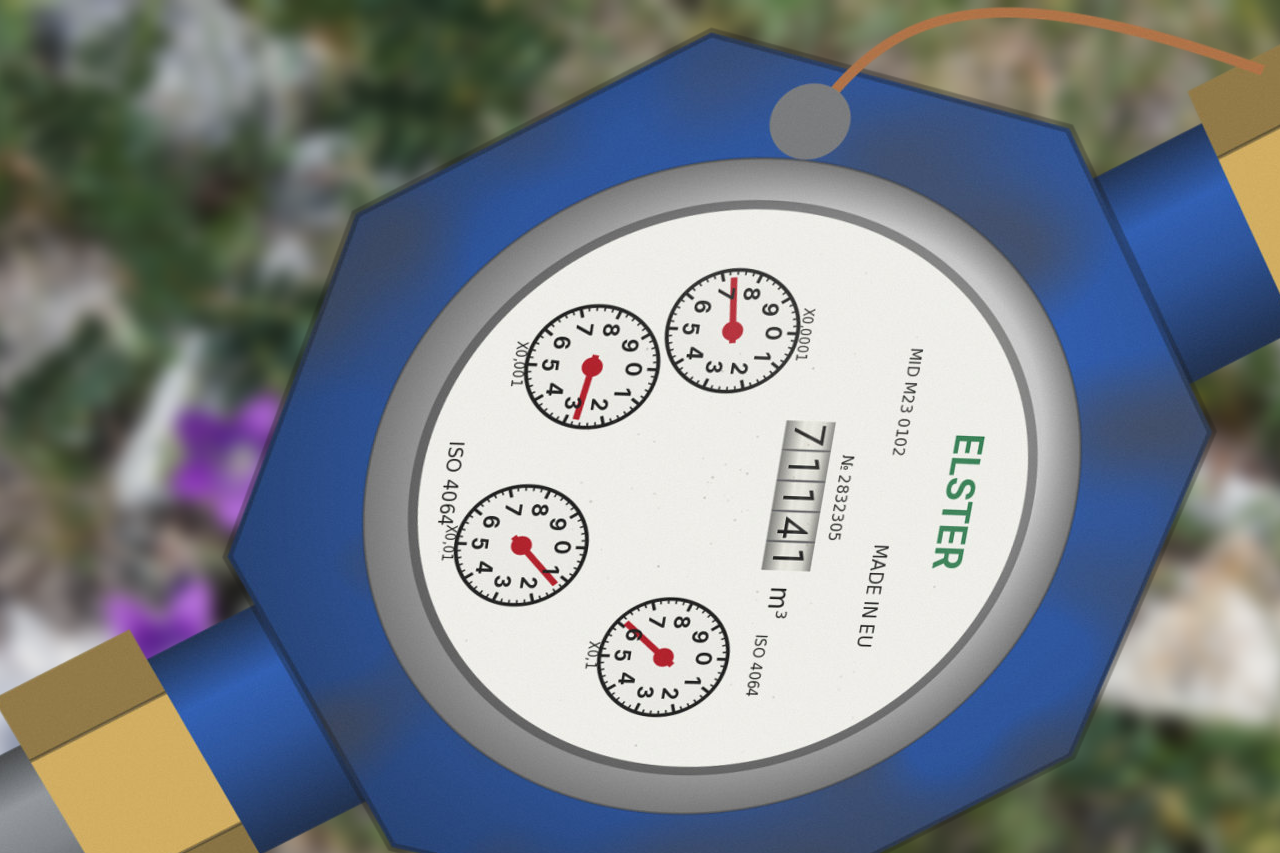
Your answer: 71141.6127
